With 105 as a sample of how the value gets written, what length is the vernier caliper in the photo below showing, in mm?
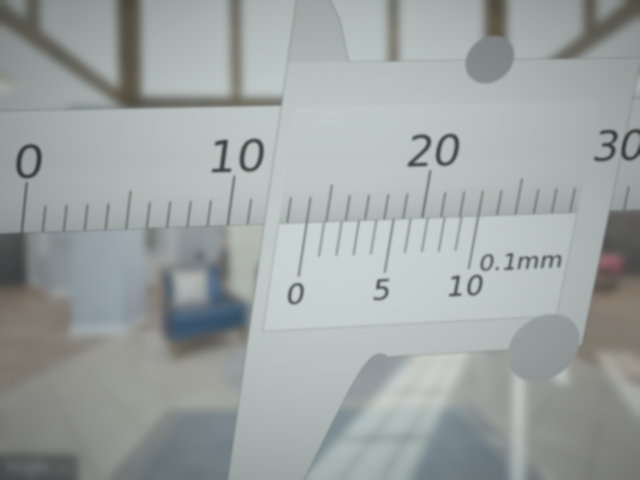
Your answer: 14.0
